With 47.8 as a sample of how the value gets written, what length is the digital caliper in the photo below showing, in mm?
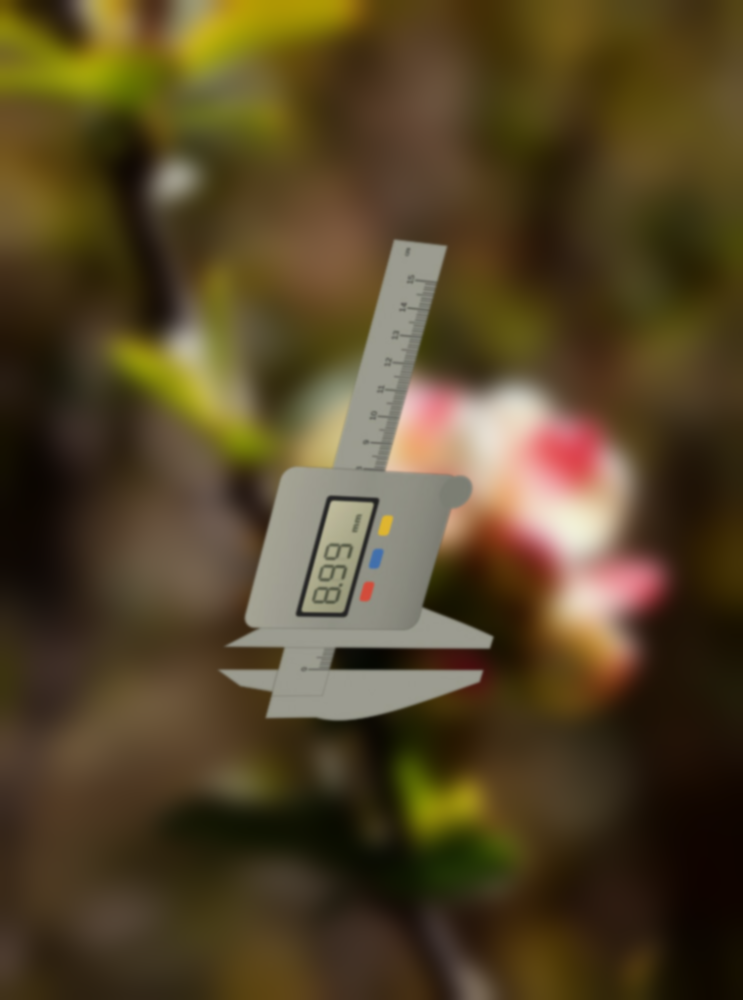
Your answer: 8.99
